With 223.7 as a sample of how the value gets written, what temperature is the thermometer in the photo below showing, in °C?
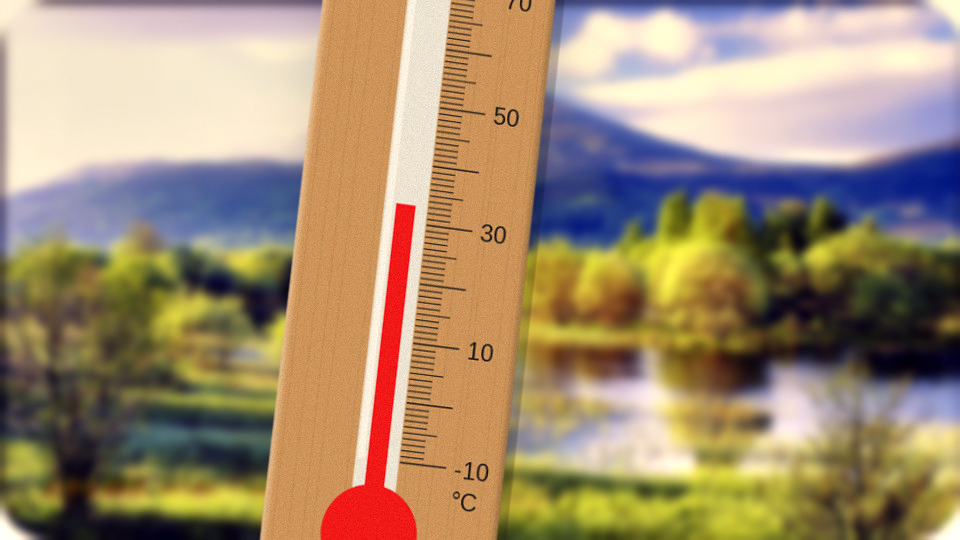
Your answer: 33
